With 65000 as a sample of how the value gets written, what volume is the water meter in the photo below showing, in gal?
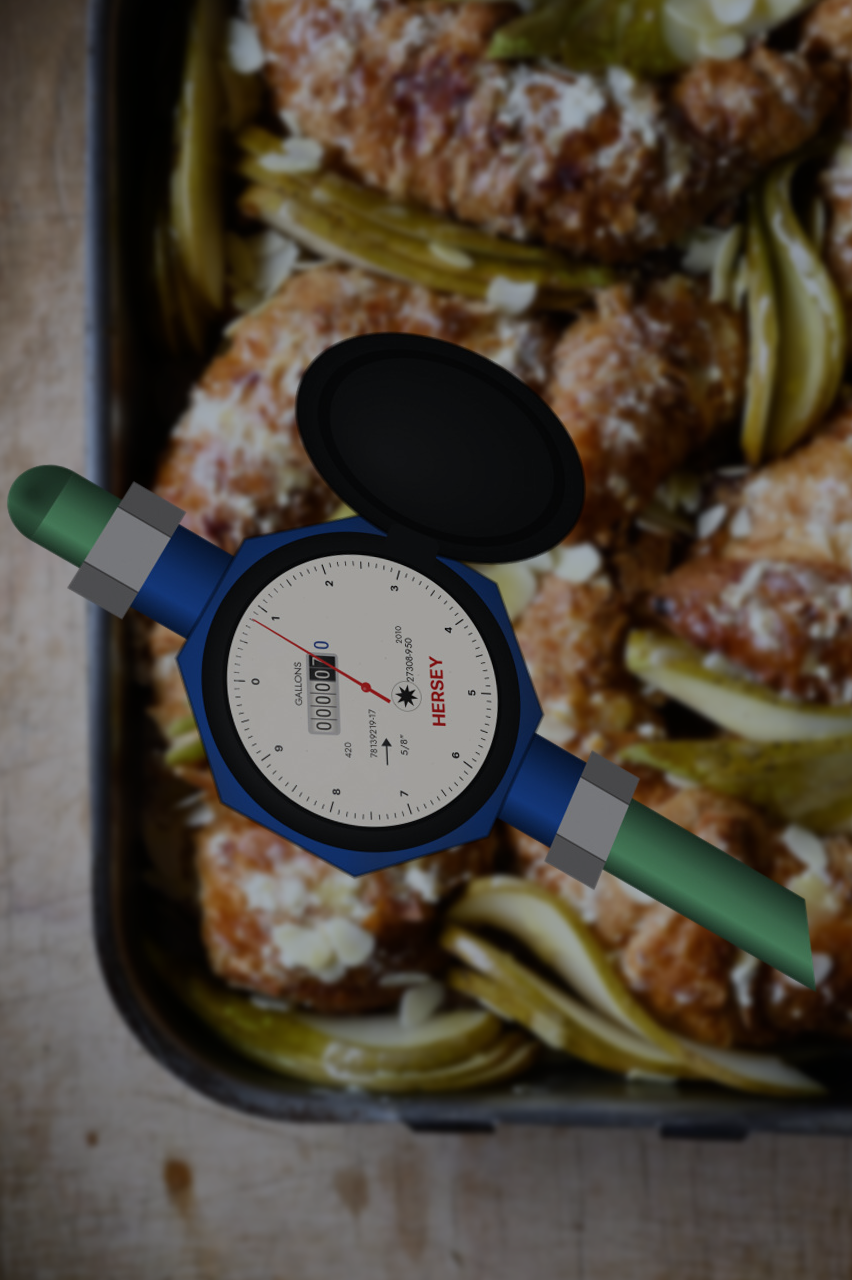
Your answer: 70.8
